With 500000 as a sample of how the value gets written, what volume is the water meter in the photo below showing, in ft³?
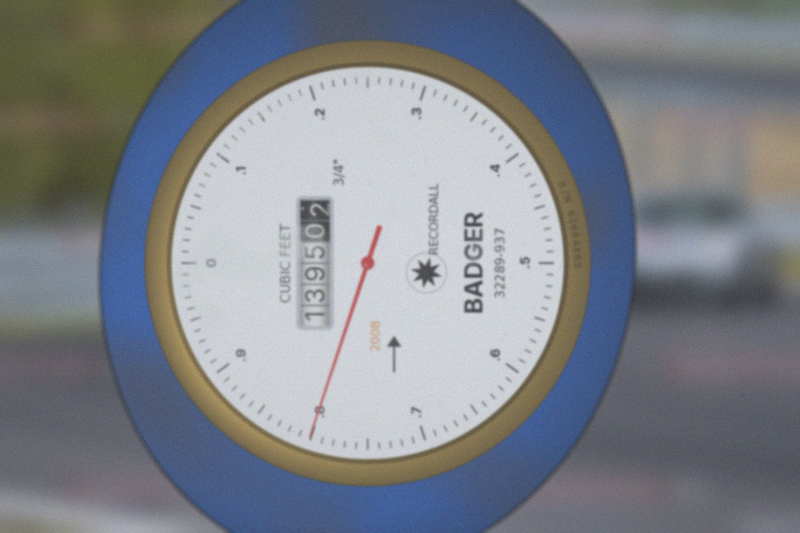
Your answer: 139501.80
